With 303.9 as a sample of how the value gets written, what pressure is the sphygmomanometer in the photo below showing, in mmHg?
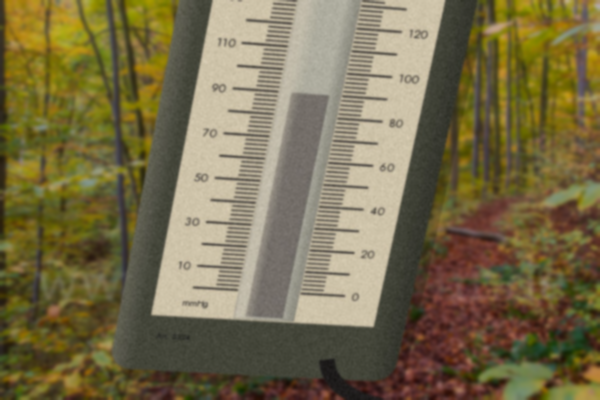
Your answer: 90
